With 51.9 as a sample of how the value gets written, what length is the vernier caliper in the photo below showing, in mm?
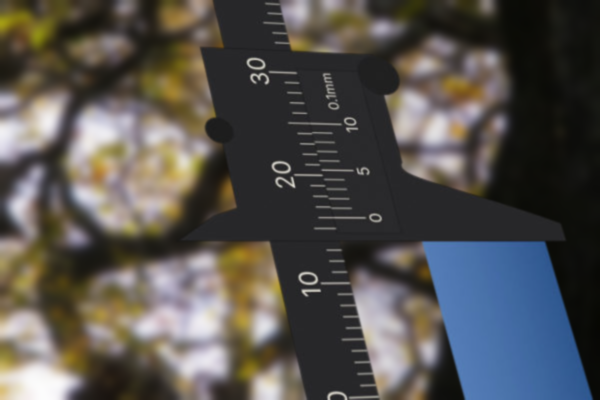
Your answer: 16.0
